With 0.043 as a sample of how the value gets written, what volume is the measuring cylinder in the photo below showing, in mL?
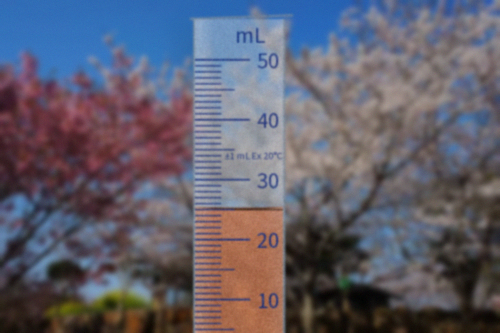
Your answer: 25
